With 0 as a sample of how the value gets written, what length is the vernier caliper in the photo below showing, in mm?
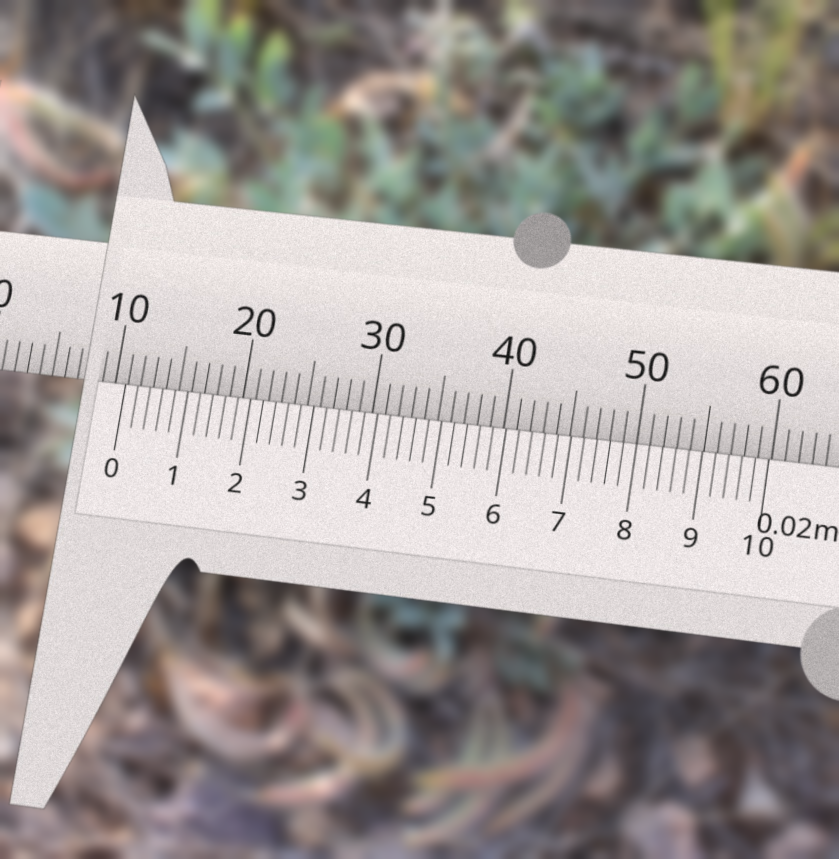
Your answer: 10.8
